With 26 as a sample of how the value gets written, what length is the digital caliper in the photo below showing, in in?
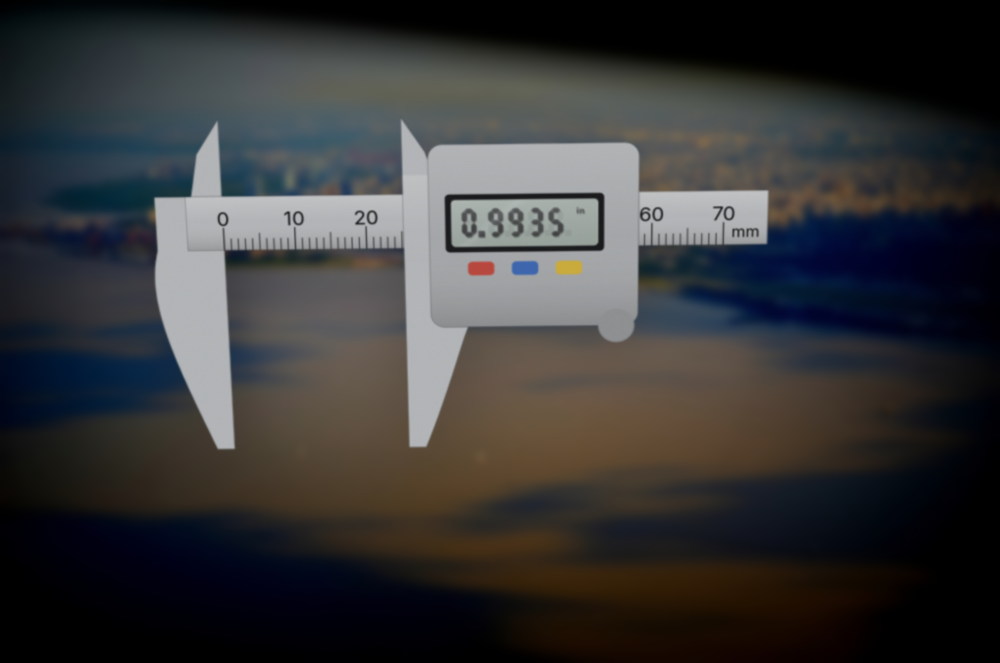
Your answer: 0.9935
